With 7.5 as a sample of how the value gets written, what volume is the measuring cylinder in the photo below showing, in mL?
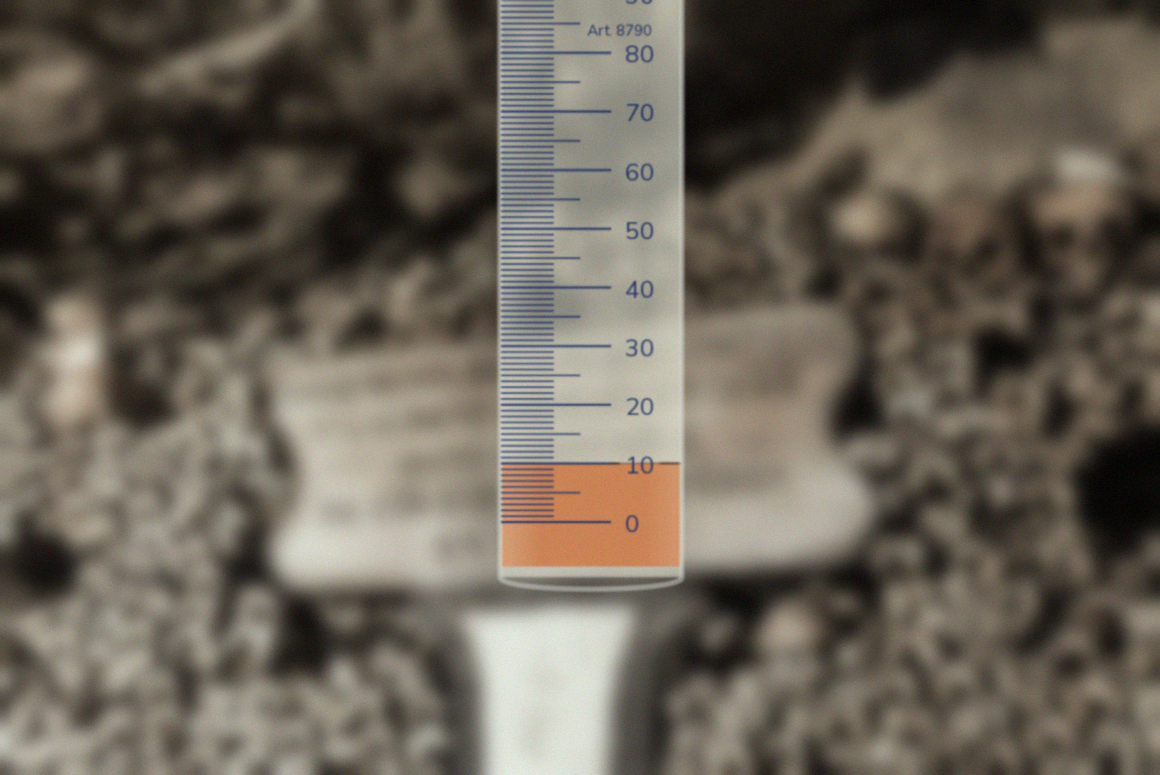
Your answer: 10
